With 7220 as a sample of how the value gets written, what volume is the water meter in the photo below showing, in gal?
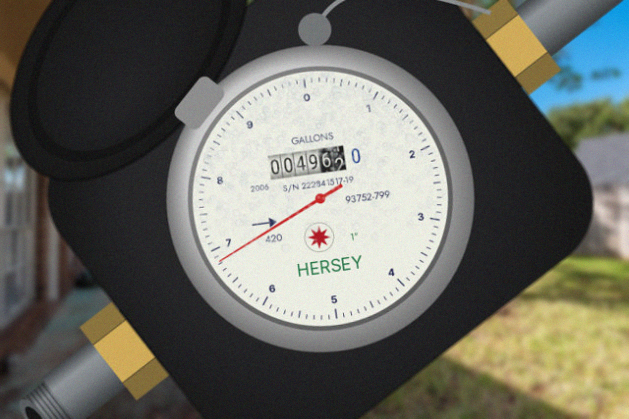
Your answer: 49616.8
